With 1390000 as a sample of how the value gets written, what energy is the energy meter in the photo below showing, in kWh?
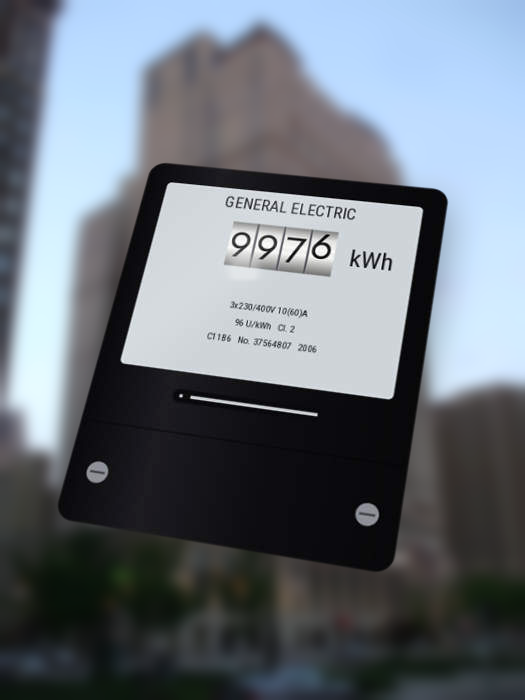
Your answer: 9976
